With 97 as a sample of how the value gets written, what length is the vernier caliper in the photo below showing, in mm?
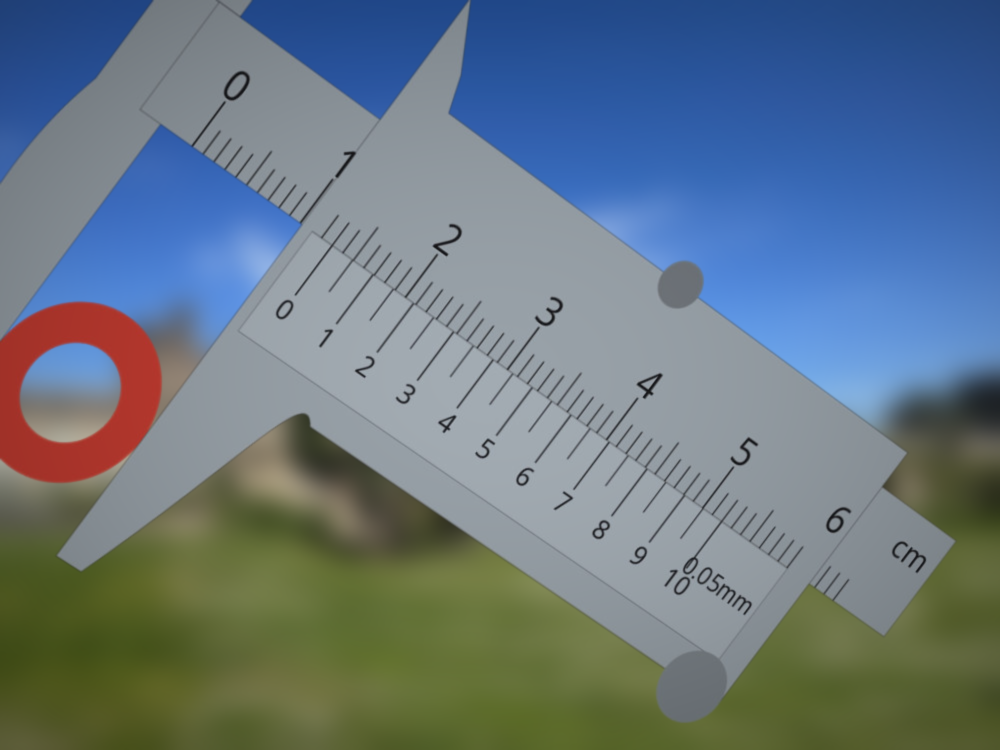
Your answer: 13.0
